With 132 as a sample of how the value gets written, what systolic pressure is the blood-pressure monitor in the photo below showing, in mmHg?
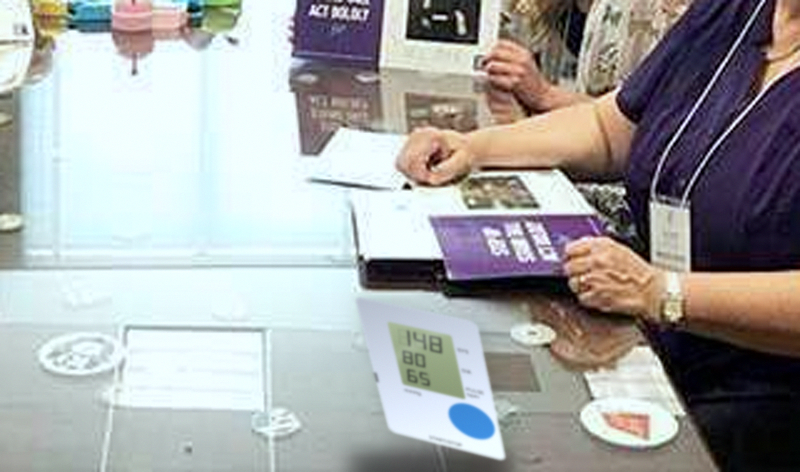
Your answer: 148
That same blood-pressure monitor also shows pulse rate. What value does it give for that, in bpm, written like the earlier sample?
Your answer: 65
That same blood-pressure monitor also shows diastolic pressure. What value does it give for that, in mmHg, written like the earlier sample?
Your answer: 80
